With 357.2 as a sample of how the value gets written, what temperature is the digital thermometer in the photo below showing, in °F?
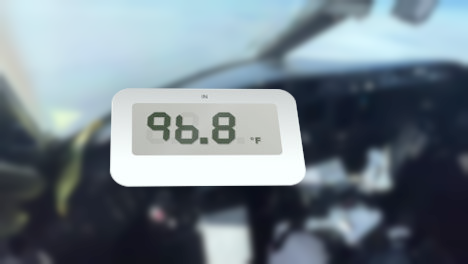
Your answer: 96.8
